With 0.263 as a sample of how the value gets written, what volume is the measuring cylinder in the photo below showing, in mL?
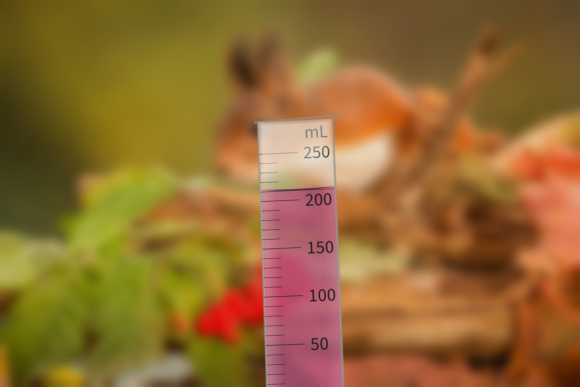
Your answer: 210
